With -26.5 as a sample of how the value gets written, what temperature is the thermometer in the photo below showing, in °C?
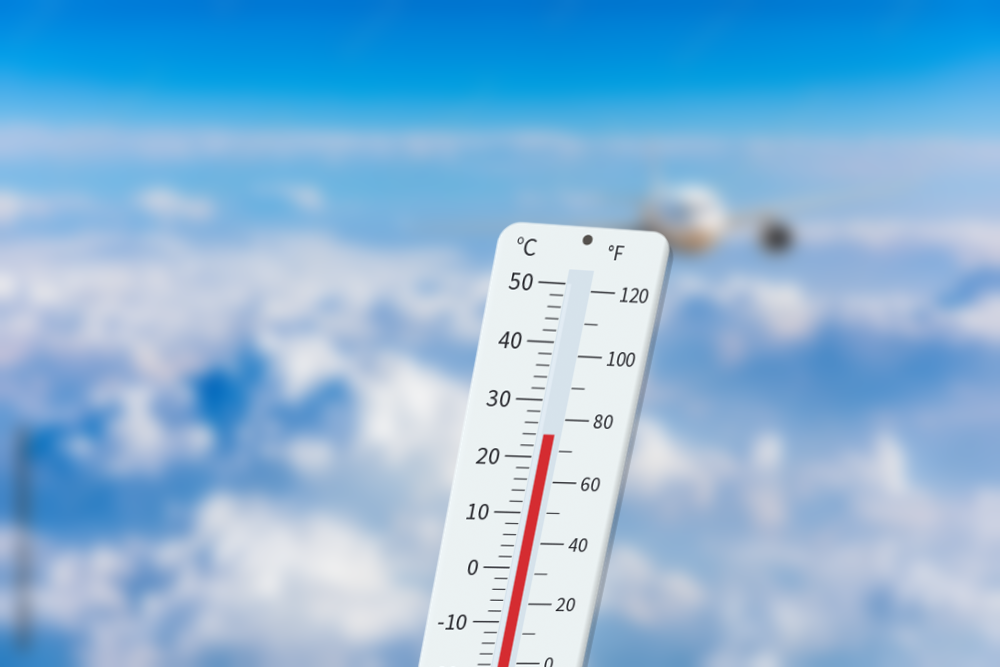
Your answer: 24
